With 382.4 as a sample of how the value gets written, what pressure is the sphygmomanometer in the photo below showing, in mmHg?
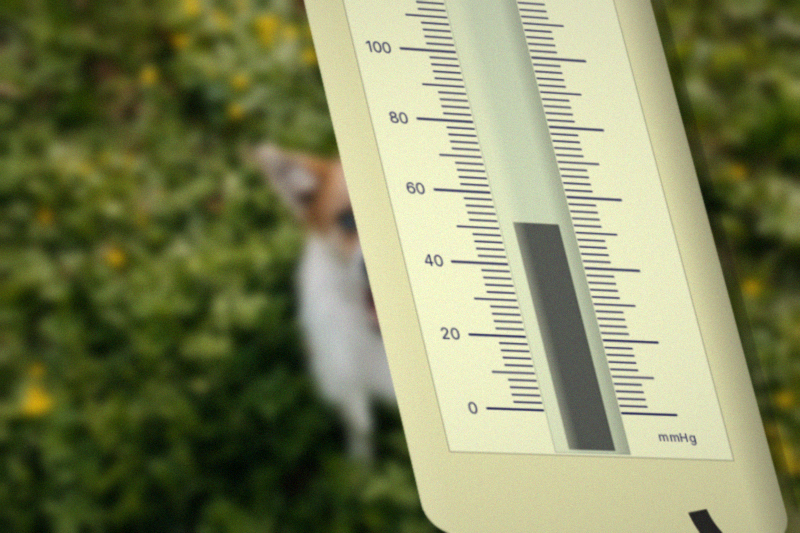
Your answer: 52
